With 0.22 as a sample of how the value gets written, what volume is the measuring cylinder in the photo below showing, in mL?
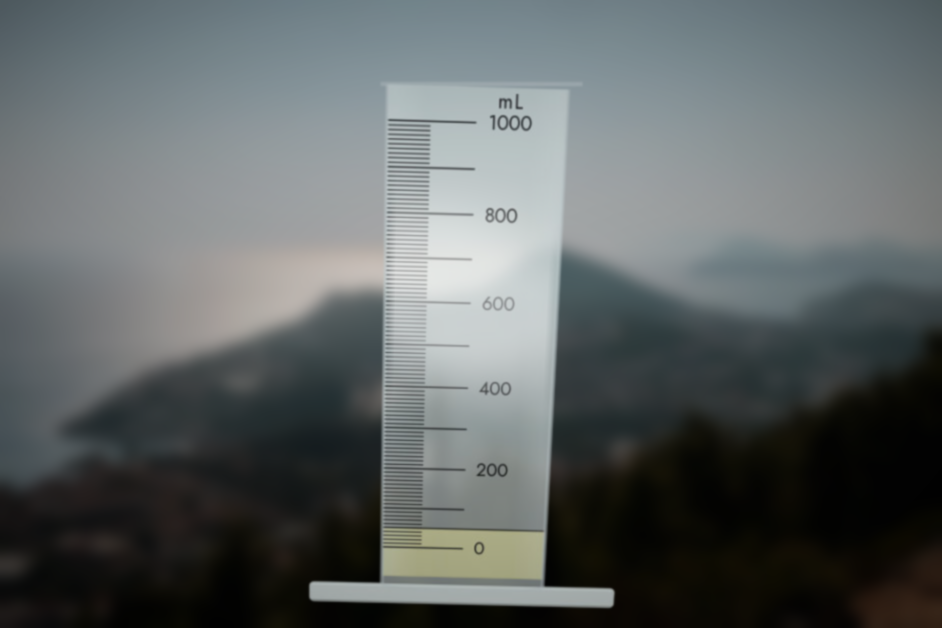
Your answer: 50
